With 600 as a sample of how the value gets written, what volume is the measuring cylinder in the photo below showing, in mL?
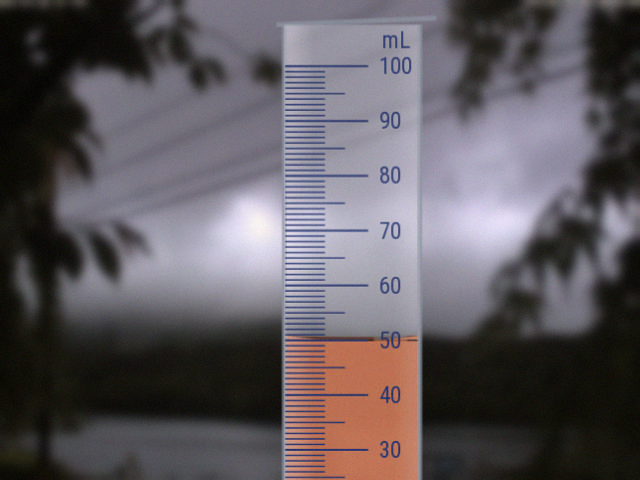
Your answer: 50
